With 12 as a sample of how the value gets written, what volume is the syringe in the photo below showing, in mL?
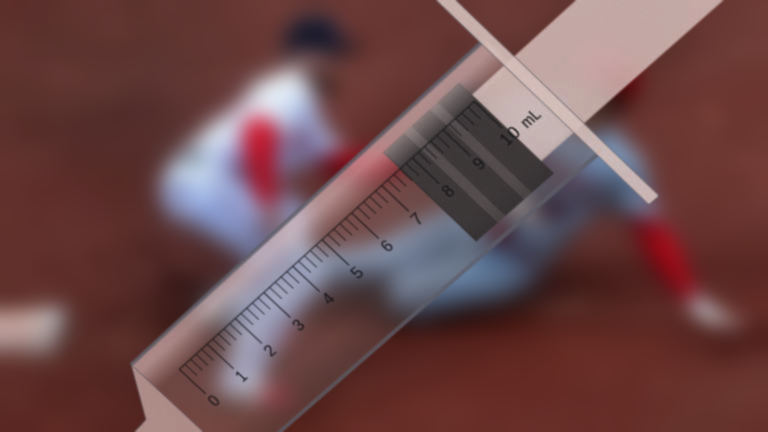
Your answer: 7.6
